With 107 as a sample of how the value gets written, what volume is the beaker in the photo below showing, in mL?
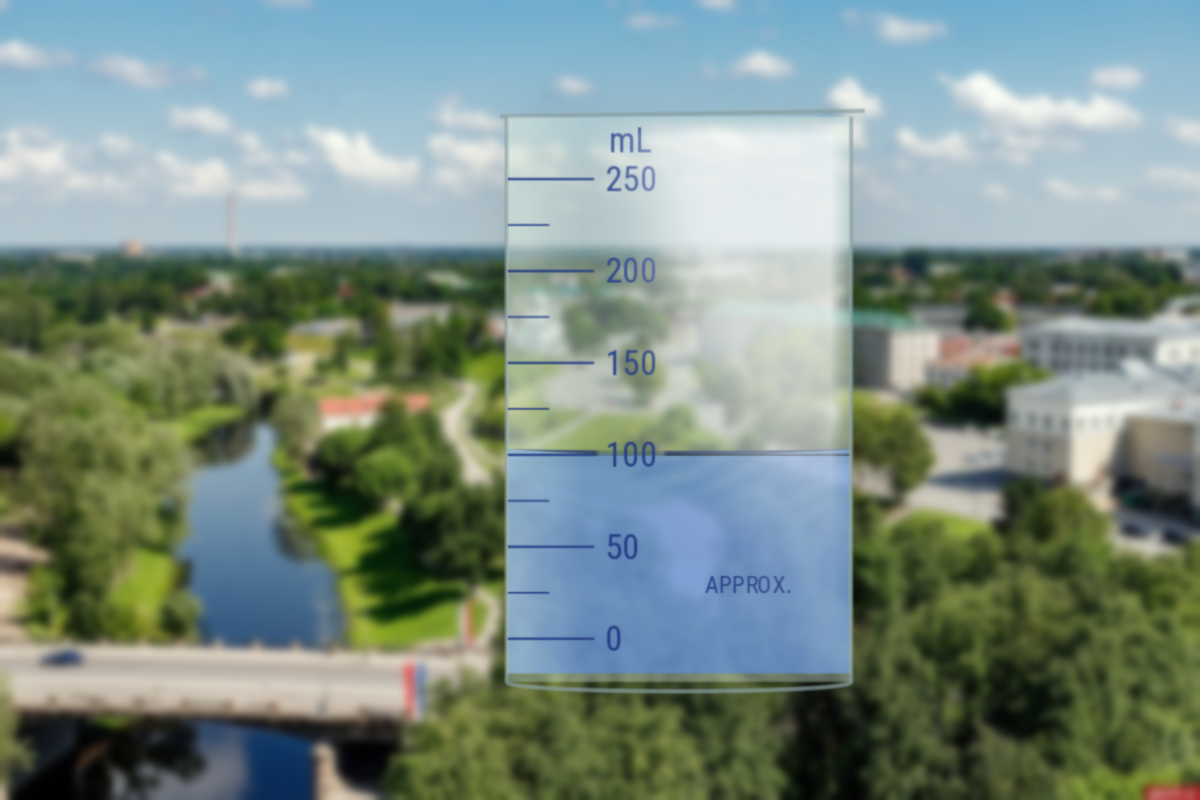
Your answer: 100
